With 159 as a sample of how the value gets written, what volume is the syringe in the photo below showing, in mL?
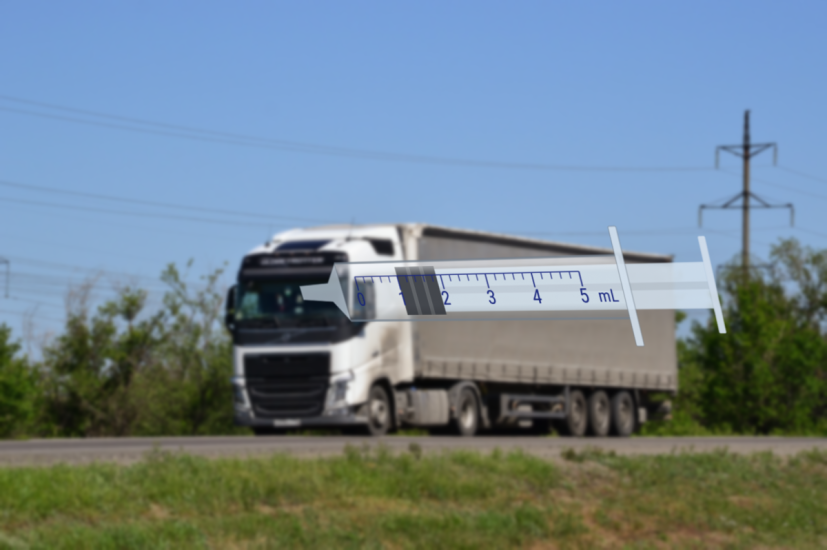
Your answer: 1
